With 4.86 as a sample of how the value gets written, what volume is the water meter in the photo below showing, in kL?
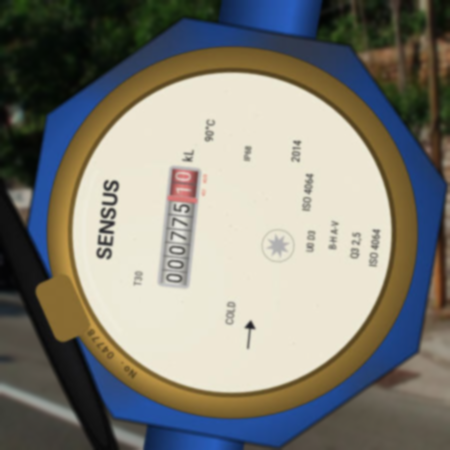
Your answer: 775.10
